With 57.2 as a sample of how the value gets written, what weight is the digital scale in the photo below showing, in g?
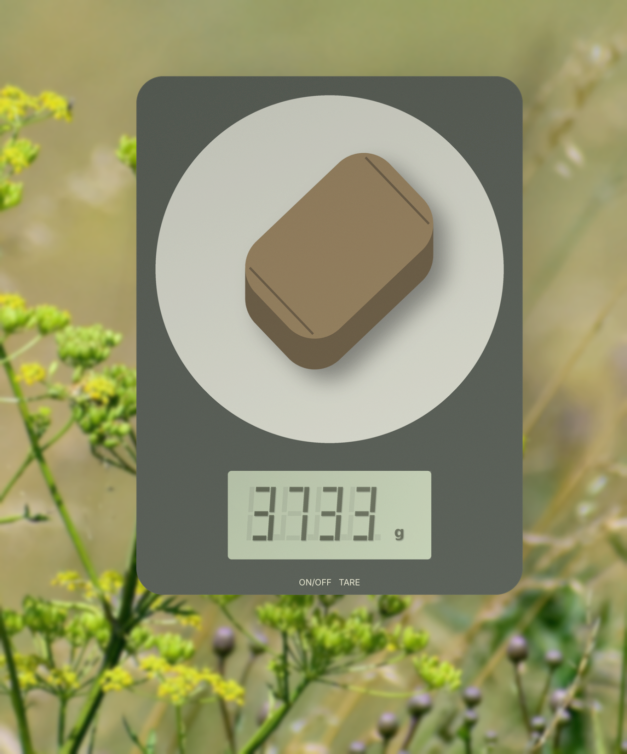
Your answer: 3733
